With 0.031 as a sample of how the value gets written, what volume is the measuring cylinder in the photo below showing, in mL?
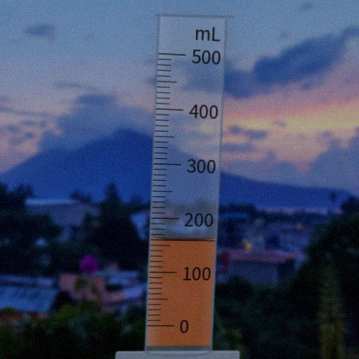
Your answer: 160
